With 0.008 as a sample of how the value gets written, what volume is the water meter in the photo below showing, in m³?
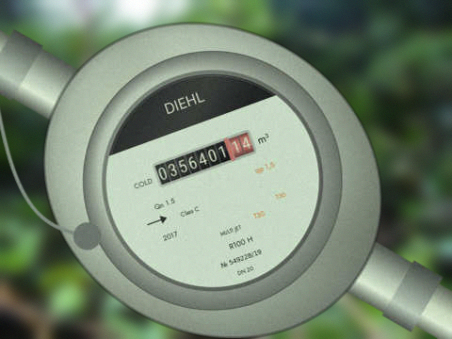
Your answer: 356401.14
